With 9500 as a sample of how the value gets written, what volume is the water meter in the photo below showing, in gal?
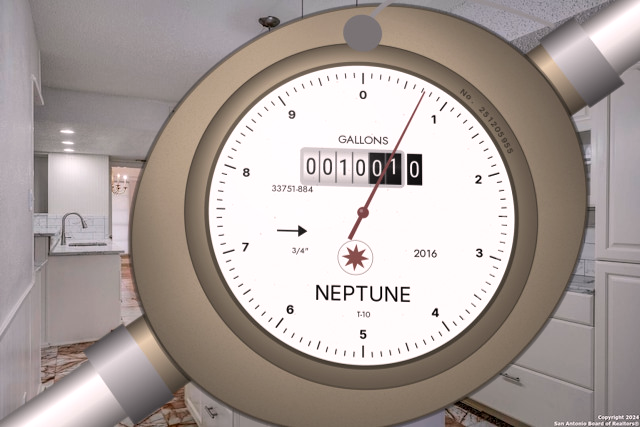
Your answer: 10010.7
